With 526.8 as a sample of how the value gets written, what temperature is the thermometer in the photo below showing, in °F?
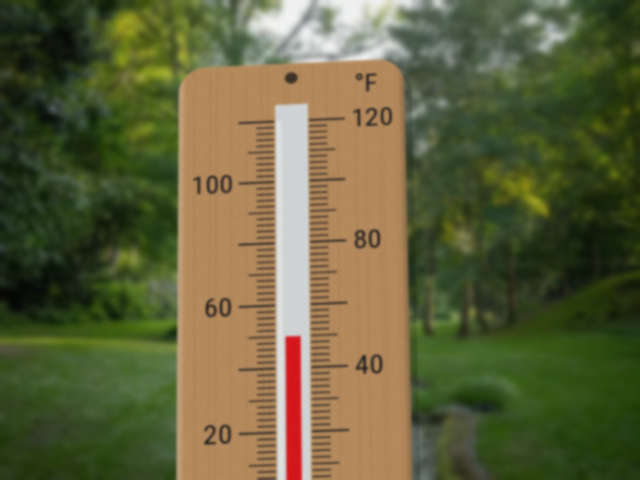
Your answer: 50
